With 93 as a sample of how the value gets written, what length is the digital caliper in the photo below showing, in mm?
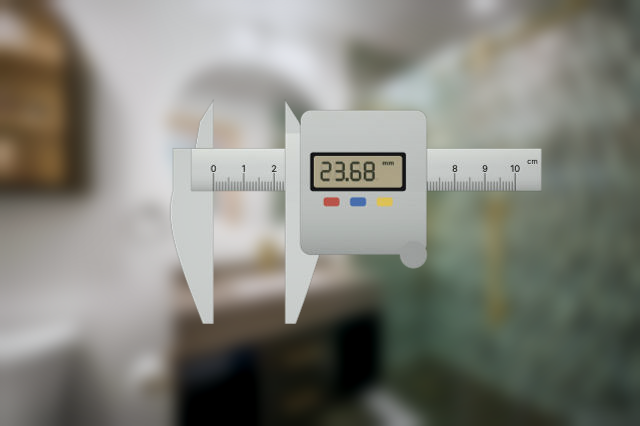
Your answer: 23.68
